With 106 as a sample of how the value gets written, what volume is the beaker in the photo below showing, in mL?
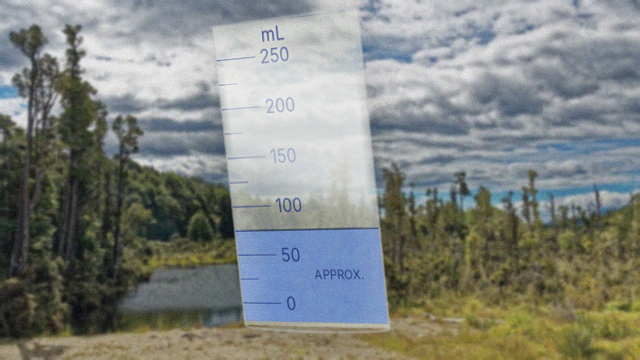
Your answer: 75
